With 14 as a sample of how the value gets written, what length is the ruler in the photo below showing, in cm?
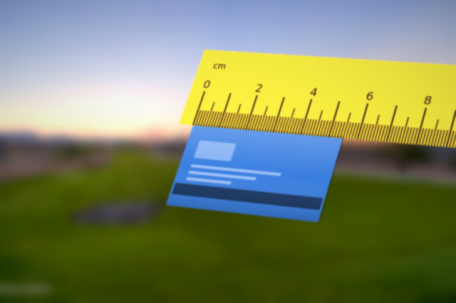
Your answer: 5.5
